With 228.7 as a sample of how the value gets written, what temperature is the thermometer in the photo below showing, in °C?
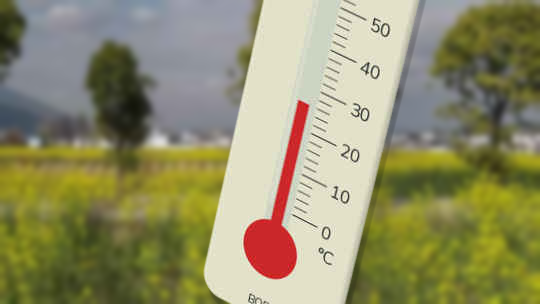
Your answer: 26
